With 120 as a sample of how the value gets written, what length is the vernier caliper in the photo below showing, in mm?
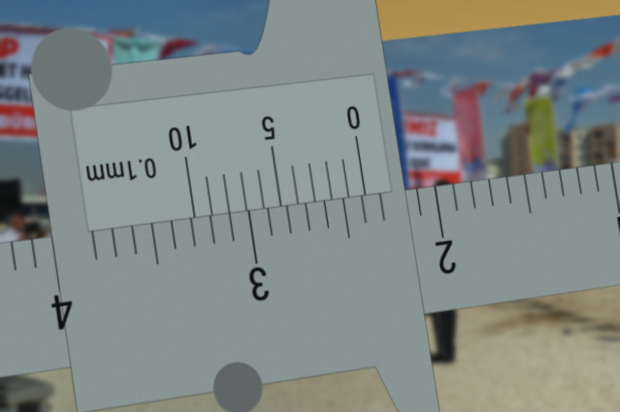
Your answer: 23.8
